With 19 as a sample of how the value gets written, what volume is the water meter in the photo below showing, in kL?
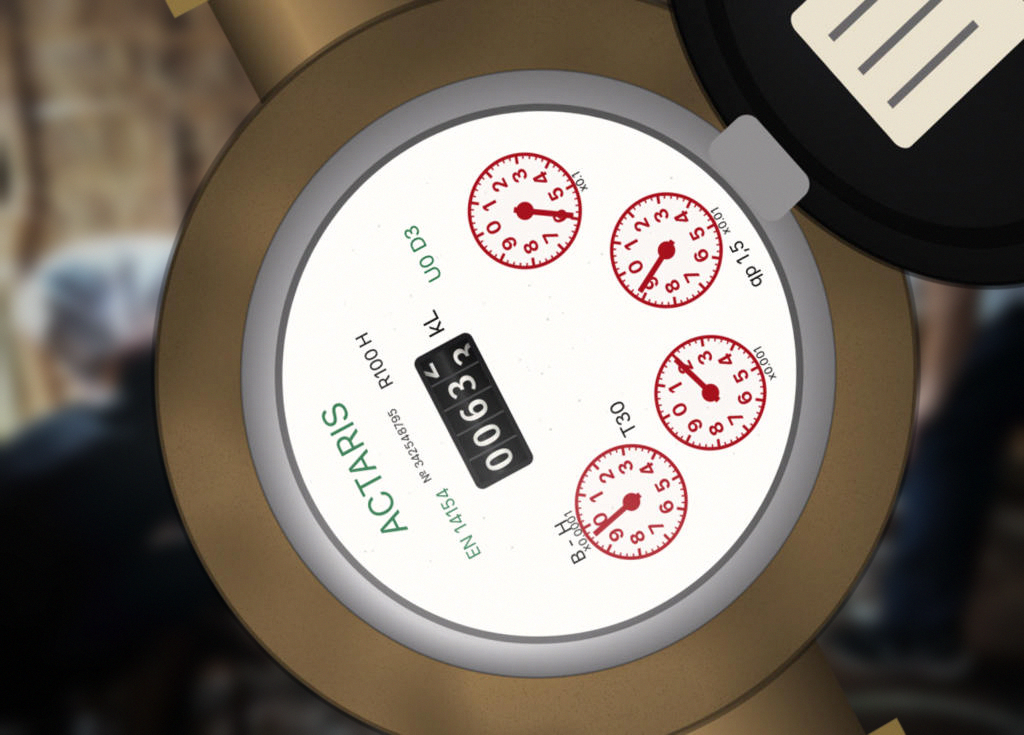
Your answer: 632.5919
